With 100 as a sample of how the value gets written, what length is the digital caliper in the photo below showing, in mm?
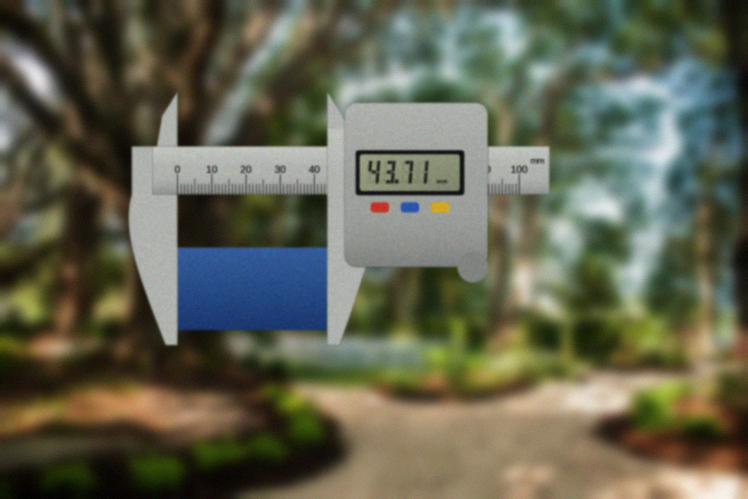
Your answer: 43.71
